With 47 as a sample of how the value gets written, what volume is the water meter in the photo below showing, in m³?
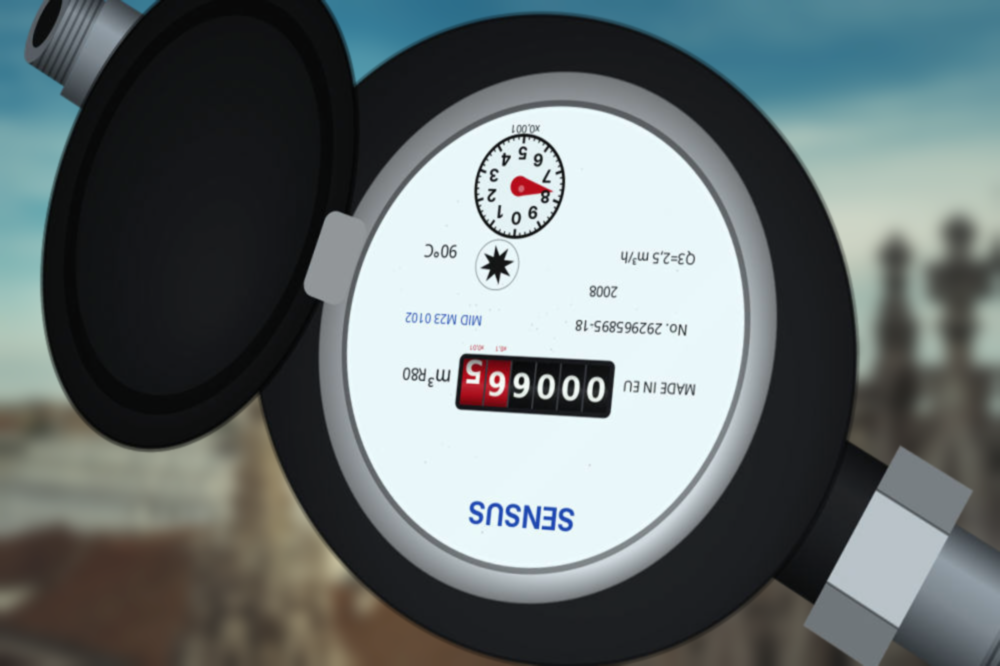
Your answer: 6.647
